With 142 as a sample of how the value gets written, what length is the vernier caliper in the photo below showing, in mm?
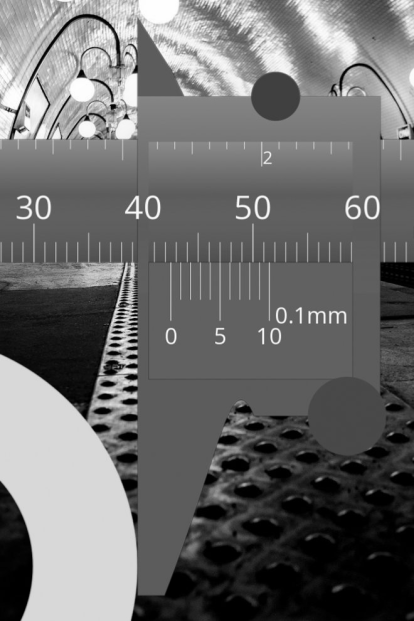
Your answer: 42.5
